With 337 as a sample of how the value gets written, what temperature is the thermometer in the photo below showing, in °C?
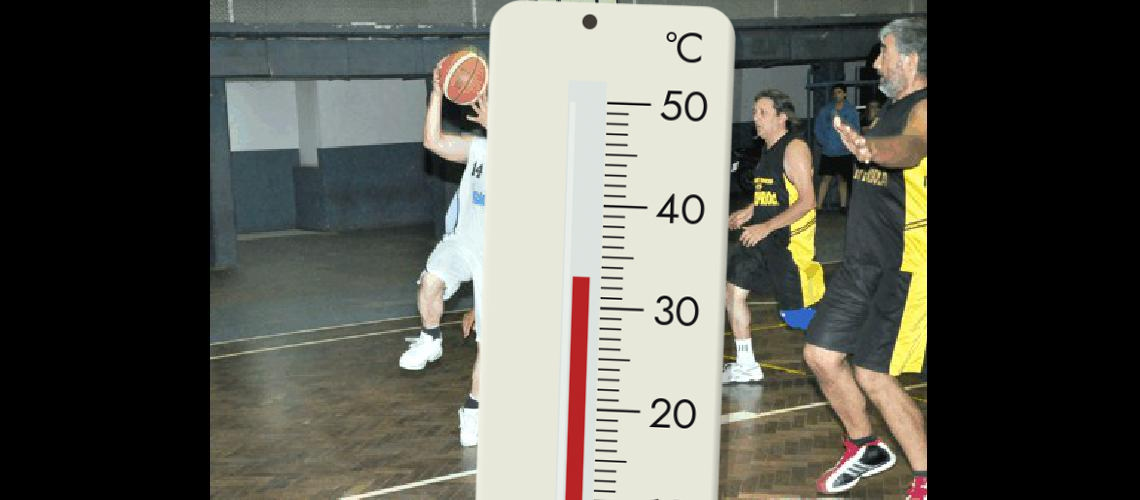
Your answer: 33
